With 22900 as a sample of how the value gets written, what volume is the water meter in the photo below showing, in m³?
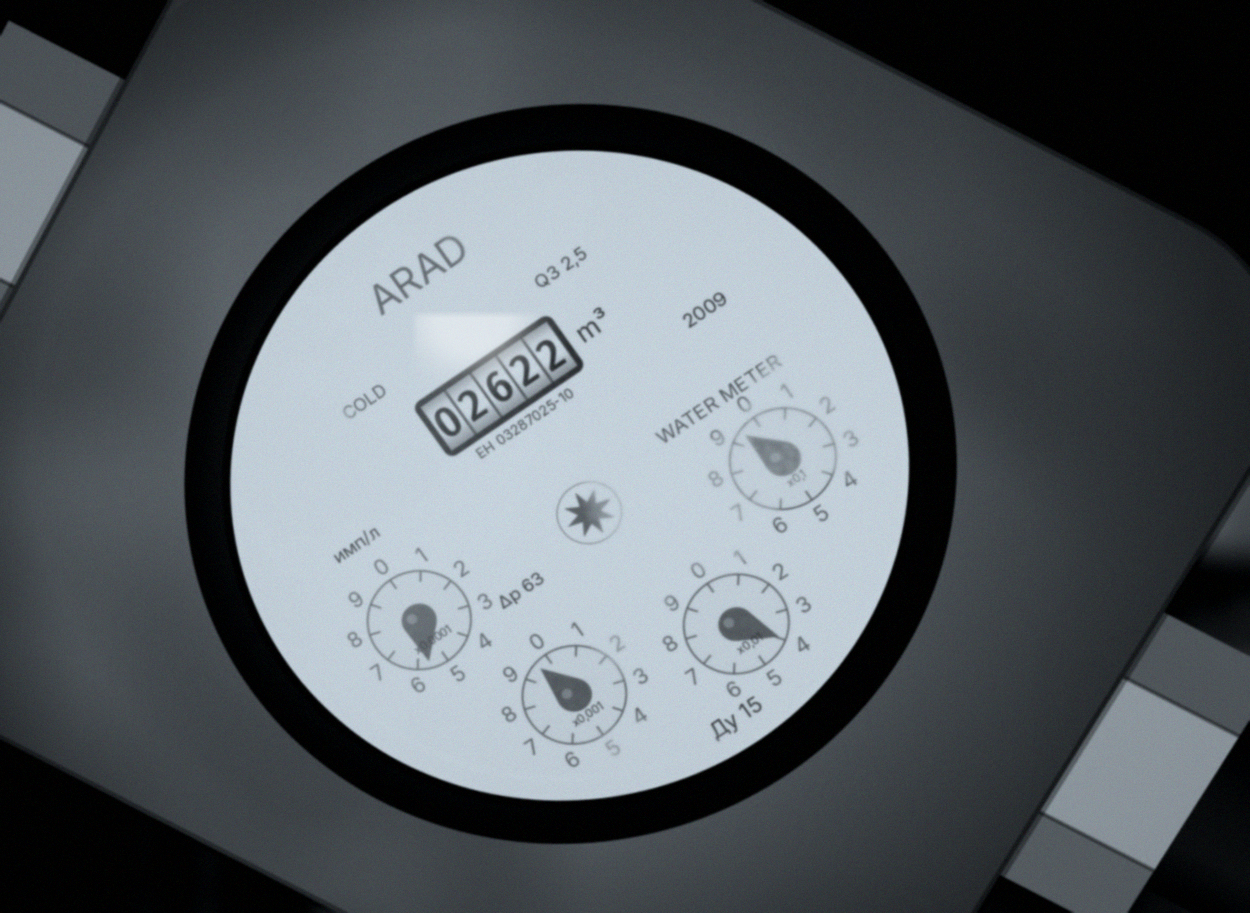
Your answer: 2621.9395
